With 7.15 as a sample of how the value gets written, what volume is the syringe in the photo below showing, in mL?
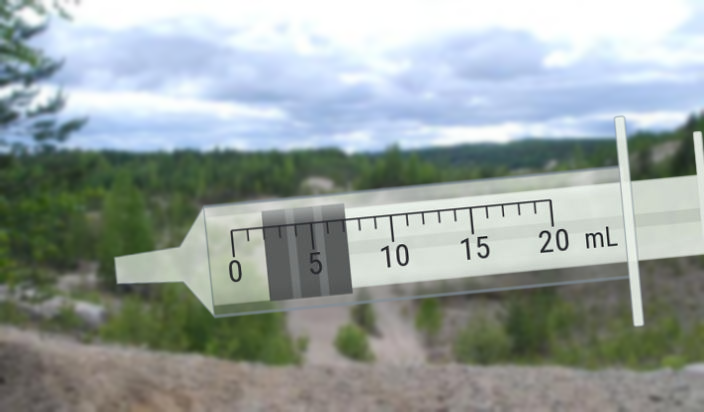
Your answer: 2
